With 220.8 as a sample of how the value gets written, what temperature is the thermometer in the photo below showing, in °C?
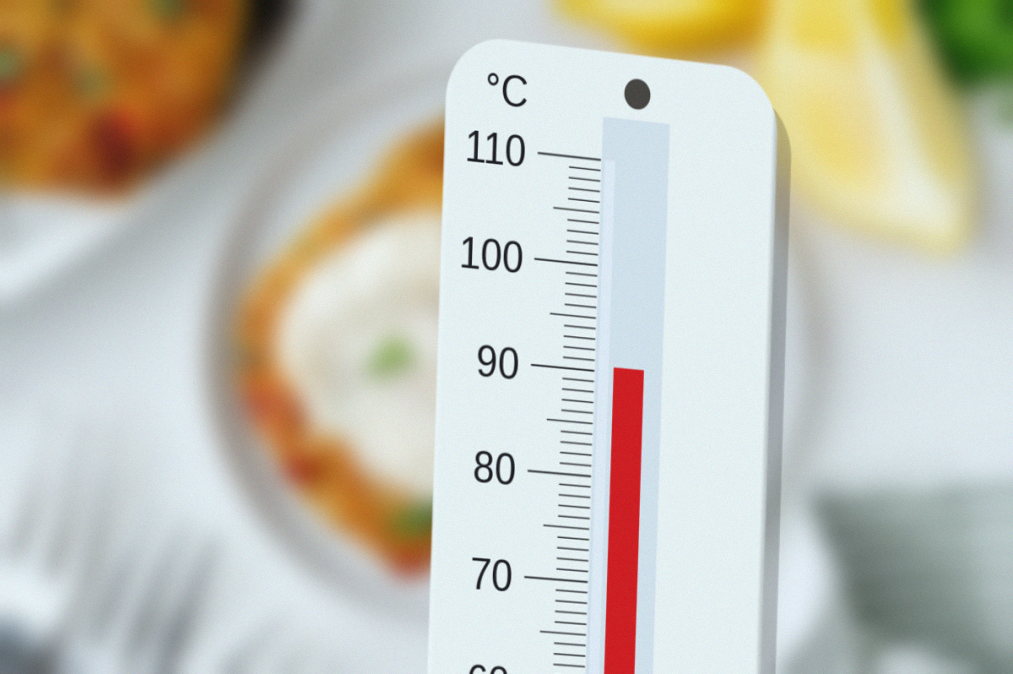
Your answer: 90.5
